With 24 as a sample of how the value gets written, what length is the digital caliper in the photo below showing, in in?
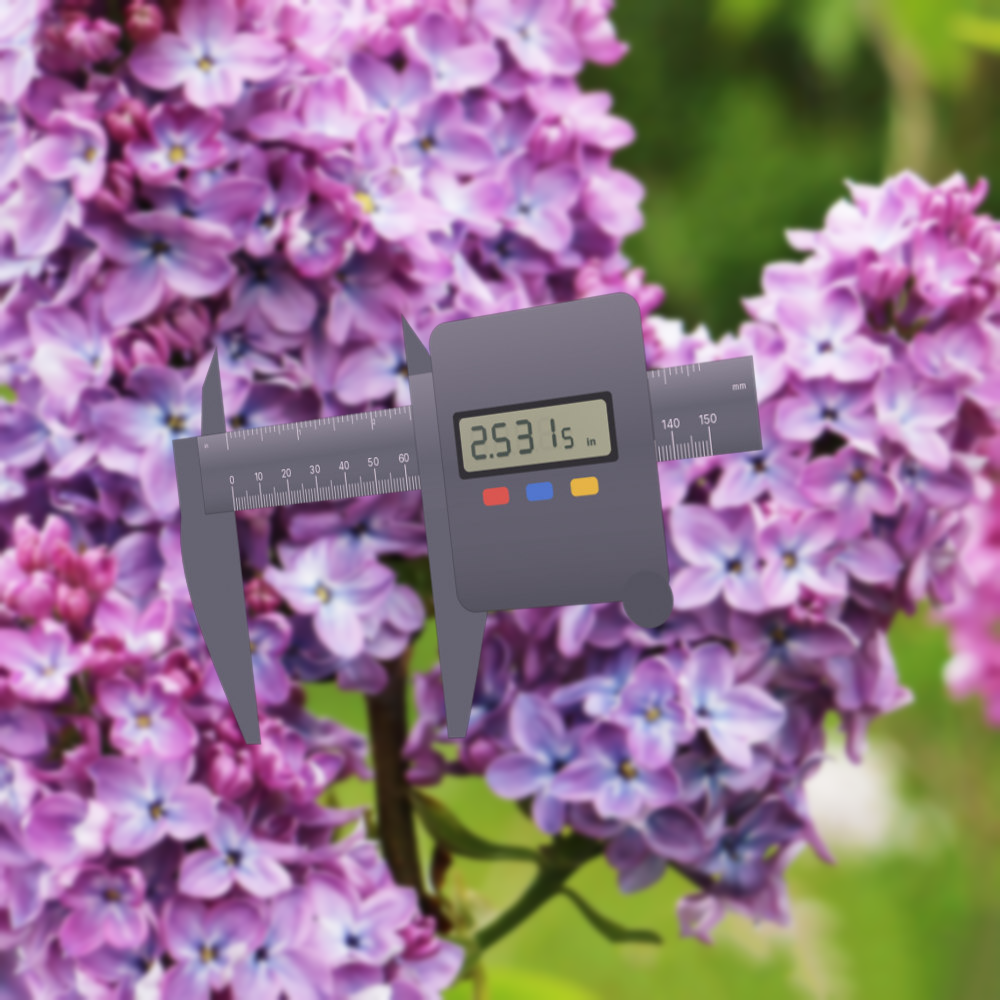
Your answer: 2.5315
